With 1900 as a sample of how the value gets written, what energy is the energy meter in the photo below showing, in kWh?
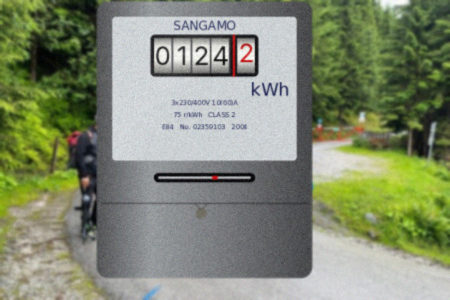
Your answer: 124.2
